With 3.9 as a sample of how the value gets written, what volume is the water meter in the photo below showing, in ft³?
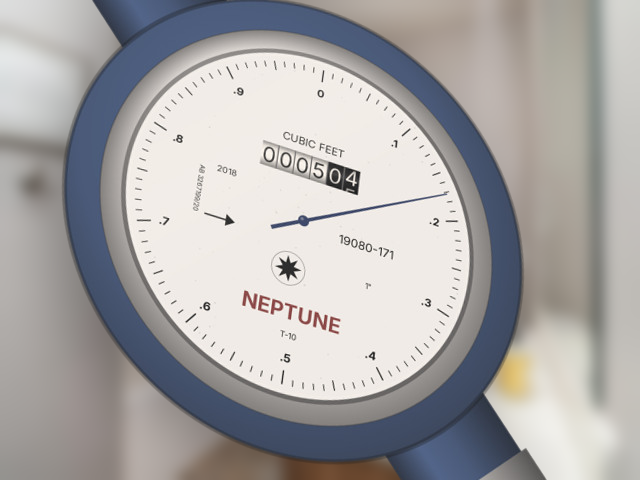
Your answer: 504.17
